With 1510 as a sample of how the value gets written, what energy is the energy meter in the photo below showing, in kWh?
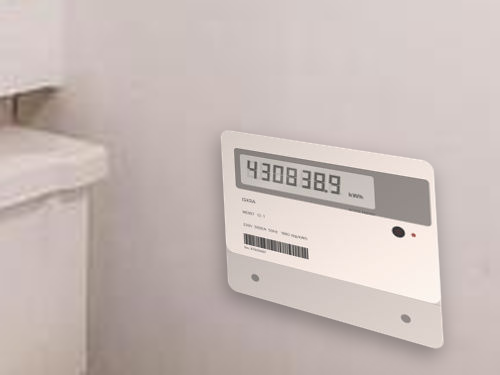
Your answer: 430838.9
